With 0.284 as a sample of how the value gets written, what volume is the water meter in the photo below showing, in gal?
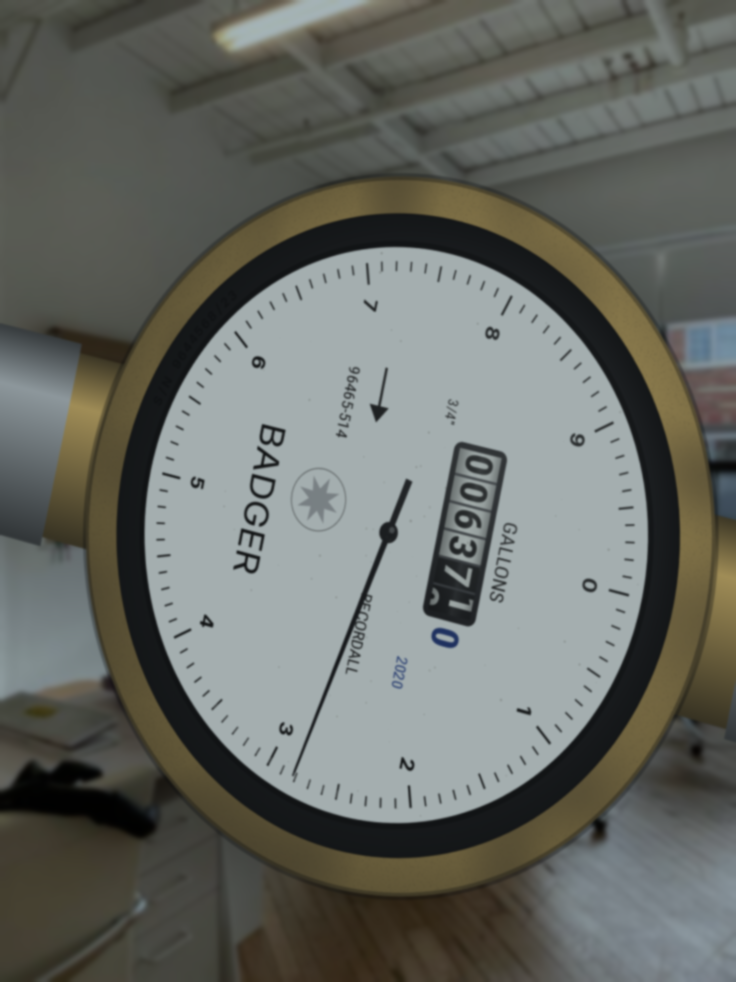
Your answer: 63712.8
